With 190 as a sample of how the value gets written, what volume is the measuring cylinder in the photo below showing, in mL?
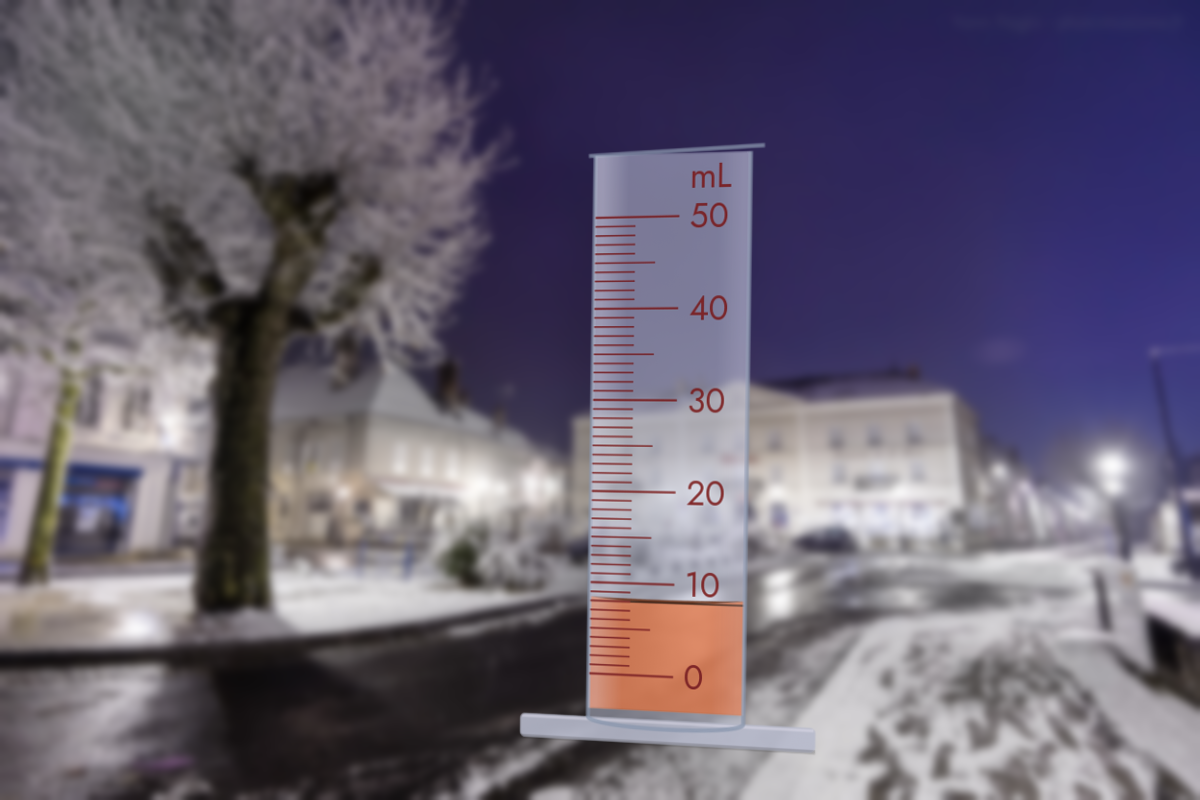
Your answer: 8
